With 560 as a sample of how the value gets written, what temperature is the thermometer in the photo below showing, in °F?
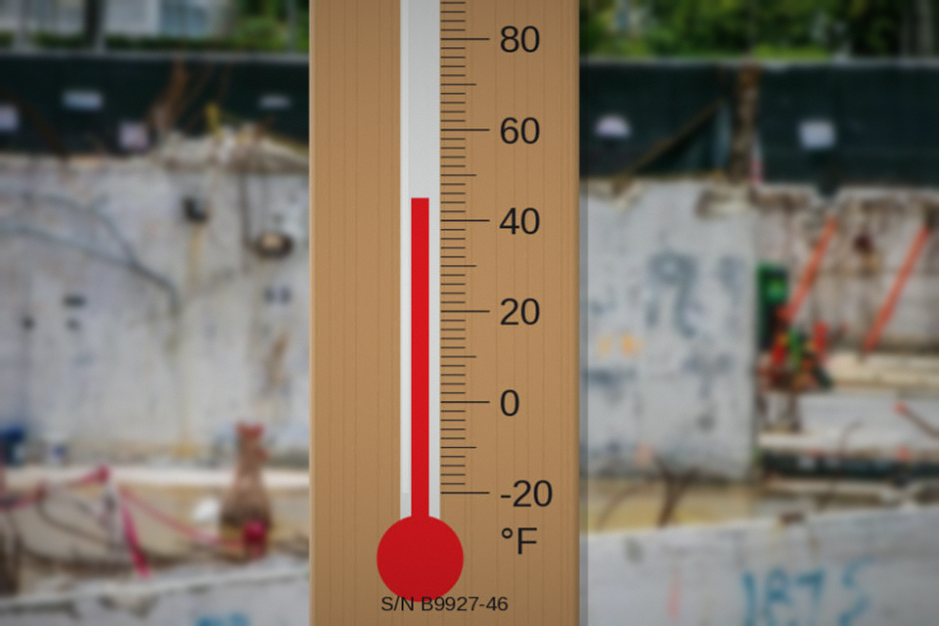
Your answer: 45
